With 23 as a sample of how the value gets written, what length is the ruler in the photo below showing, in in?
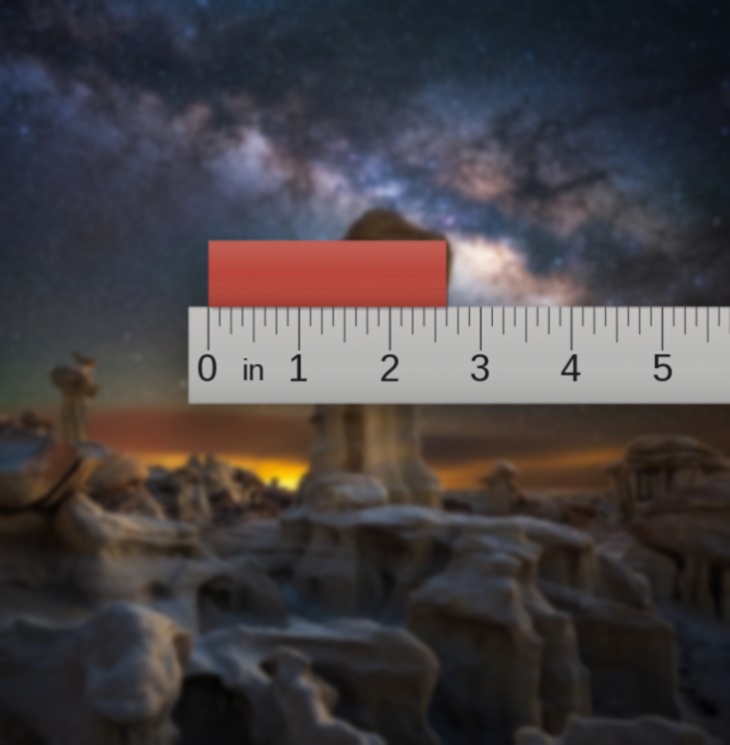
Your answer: 2.625
